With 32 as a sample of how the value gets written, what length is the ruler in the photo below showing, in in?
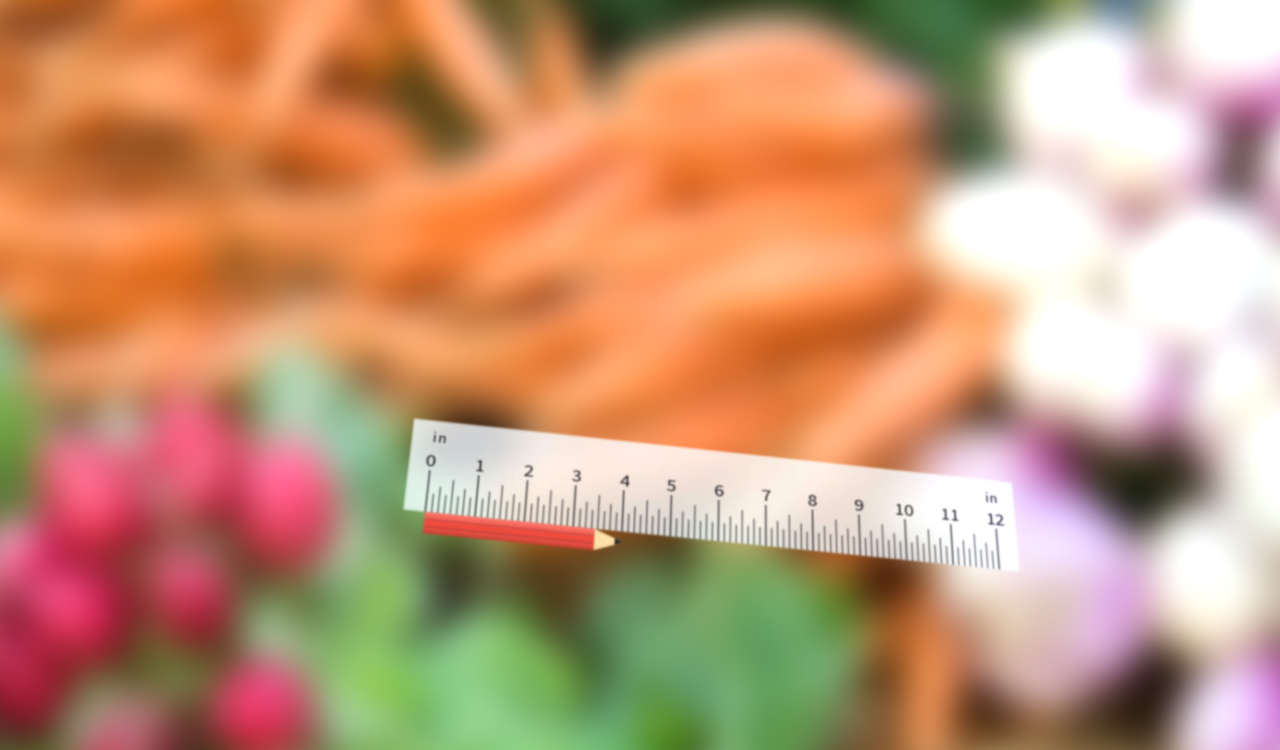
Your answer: 4
